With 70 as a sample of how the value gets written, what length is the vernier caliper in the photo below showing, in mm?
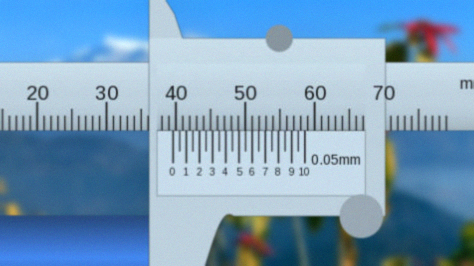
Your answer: 39.6
